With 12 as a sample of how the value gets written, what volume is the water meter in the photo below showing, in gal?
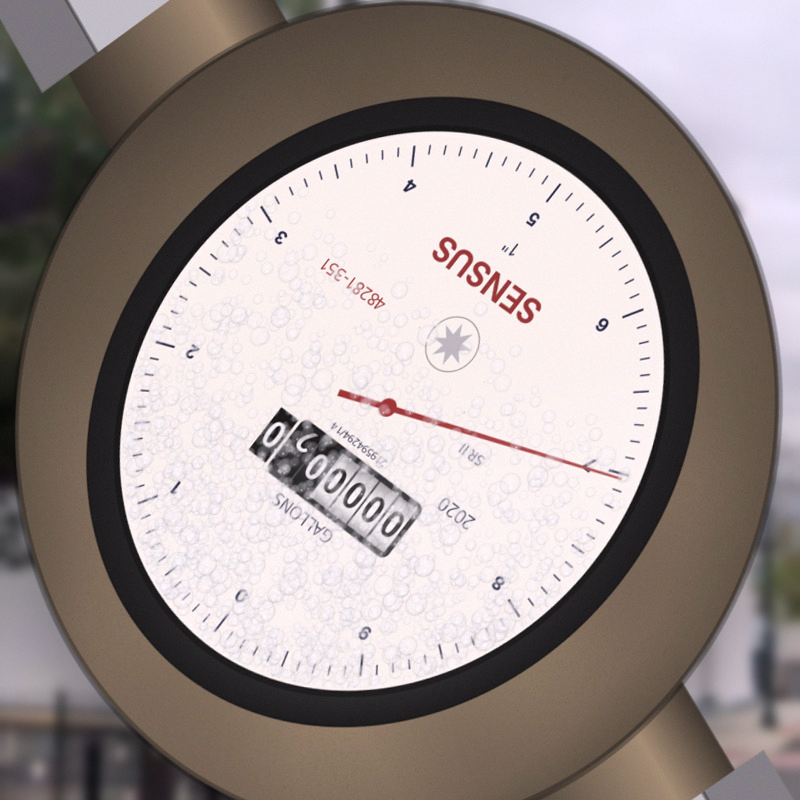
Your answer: 17.0
